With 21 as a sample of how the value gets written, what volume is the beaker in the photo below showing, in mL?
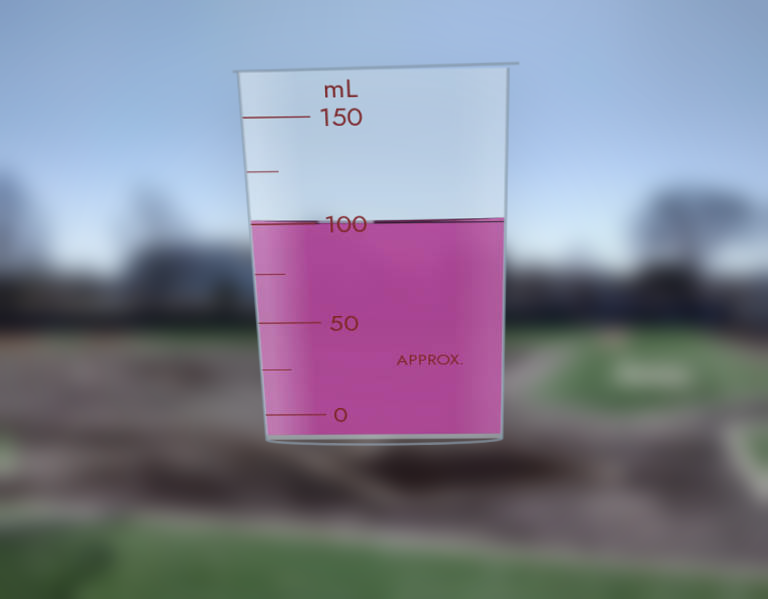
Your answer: 100
